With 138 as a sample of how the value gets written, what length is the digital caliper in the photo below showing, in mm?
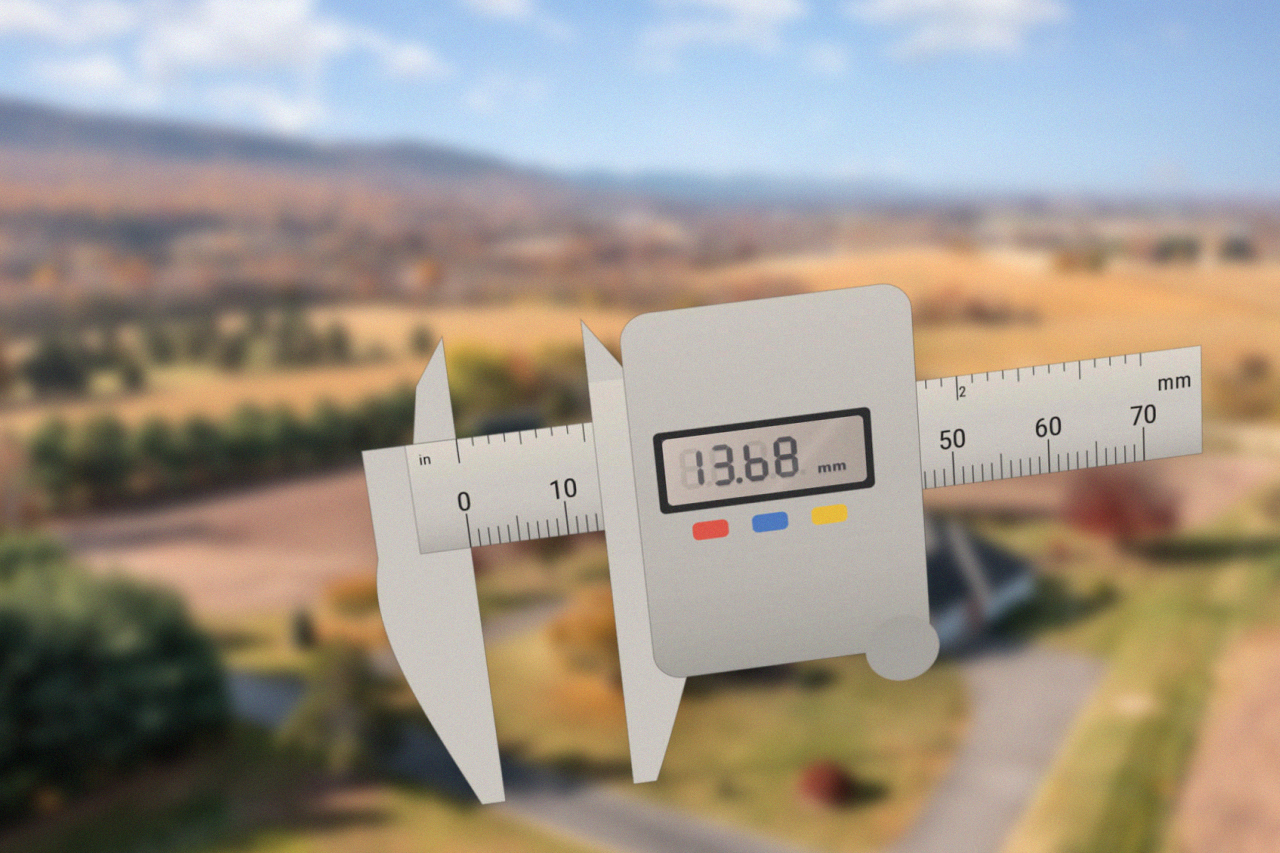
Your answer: 13.68
